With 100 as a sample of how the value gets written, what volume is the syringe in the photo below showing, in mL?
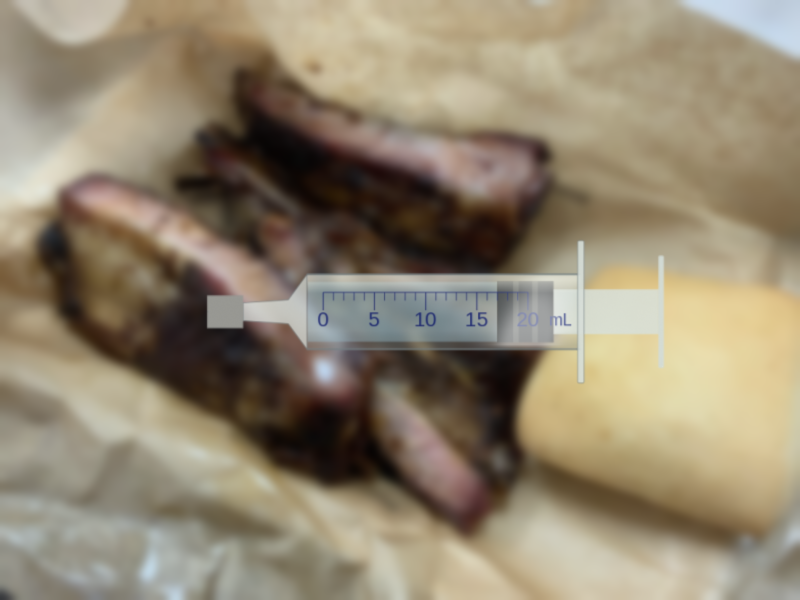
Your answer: 17
